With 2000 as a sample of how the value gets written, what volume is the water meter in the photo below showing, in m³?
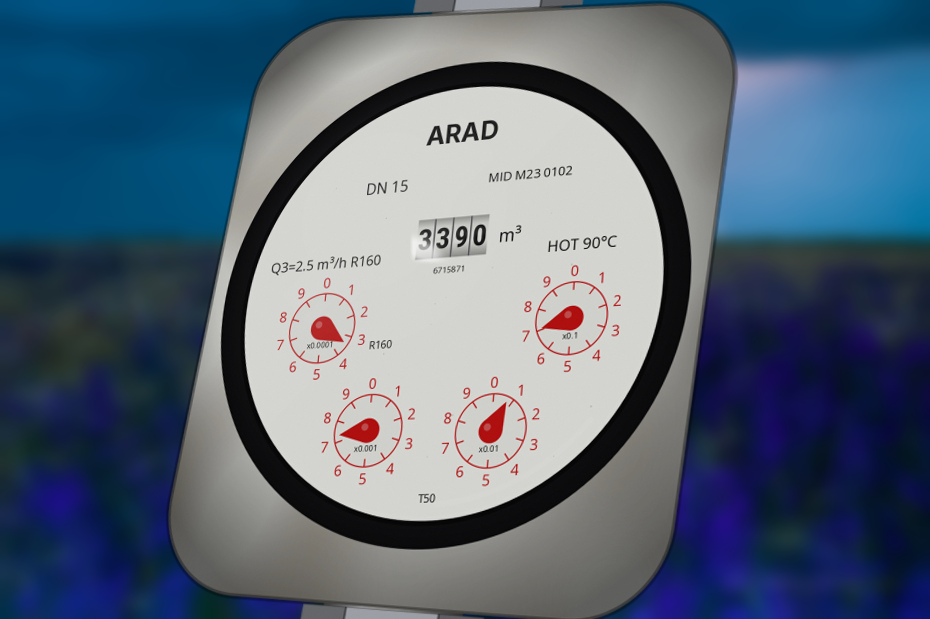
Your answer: 3390.7073
